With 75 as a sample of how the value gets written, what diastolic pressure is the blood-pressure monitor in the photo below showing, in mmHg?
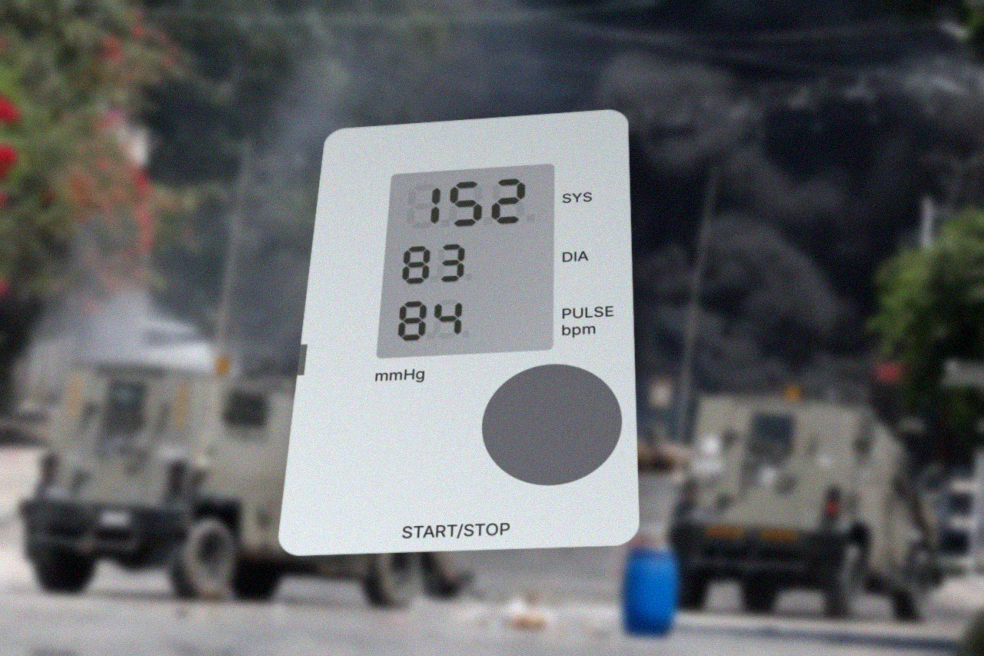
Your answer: 83
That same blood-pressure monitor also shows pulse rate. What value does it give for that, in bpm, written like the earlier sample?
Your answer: 84
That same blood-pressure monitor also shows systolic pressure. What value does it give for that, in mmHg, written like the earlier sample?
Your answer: 152
